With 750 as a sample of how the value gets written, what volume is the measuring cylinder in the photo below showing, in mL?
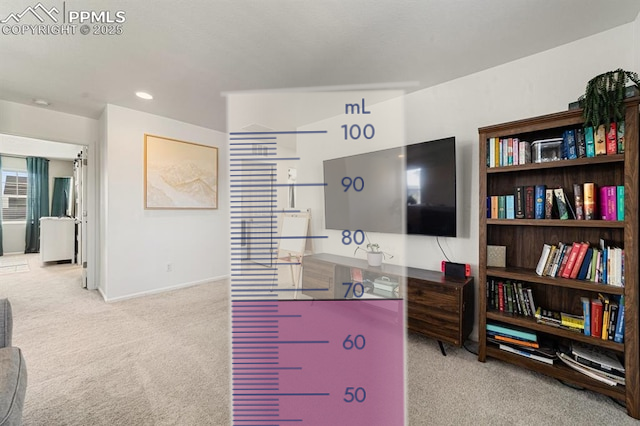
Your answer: 68
